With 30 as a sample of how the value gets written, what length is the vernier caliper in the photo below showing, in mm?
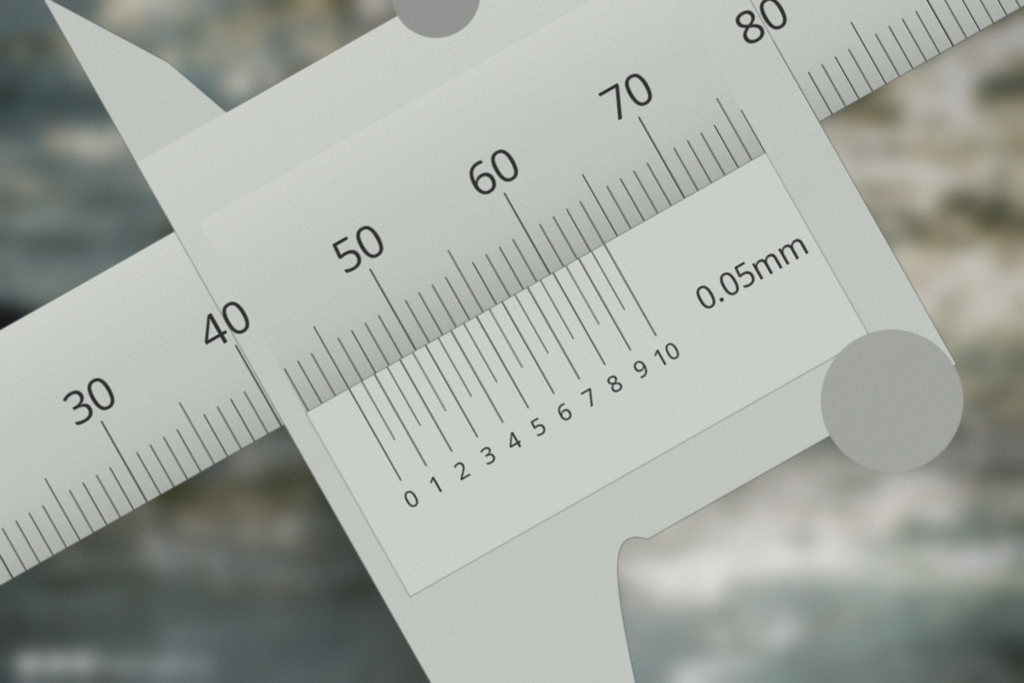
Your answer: 45.0
